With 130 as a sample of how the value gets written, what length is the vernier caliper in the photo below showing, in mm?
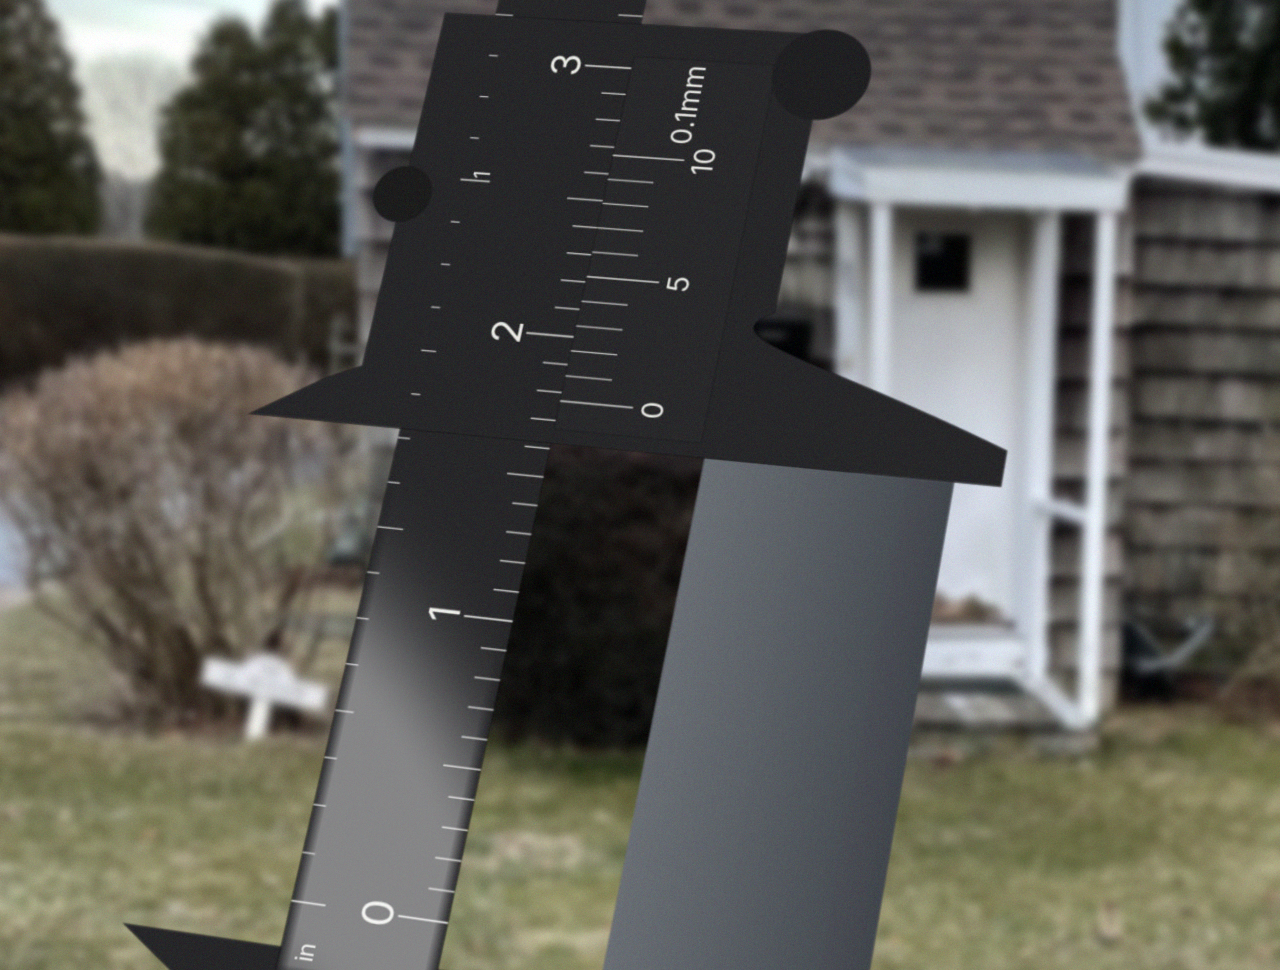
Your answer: 17.7
